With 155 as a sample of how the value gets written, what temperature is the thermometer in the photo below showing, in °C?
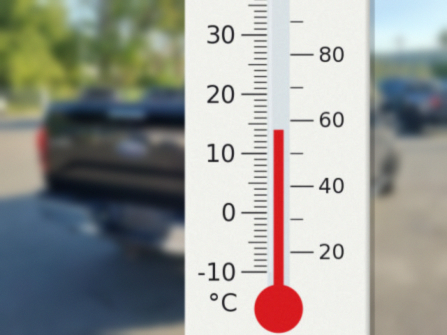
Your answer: 14
